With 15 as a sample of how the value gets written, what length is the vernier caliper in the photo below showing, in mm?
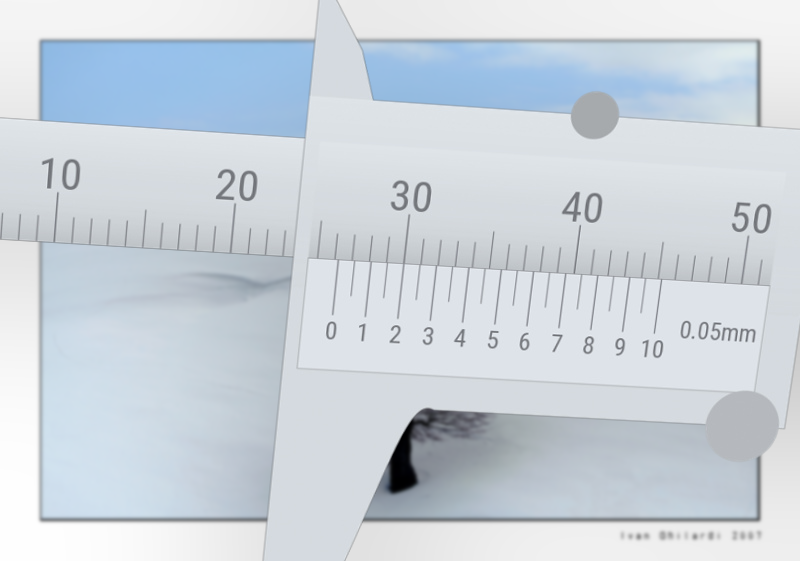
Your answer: 26.2
